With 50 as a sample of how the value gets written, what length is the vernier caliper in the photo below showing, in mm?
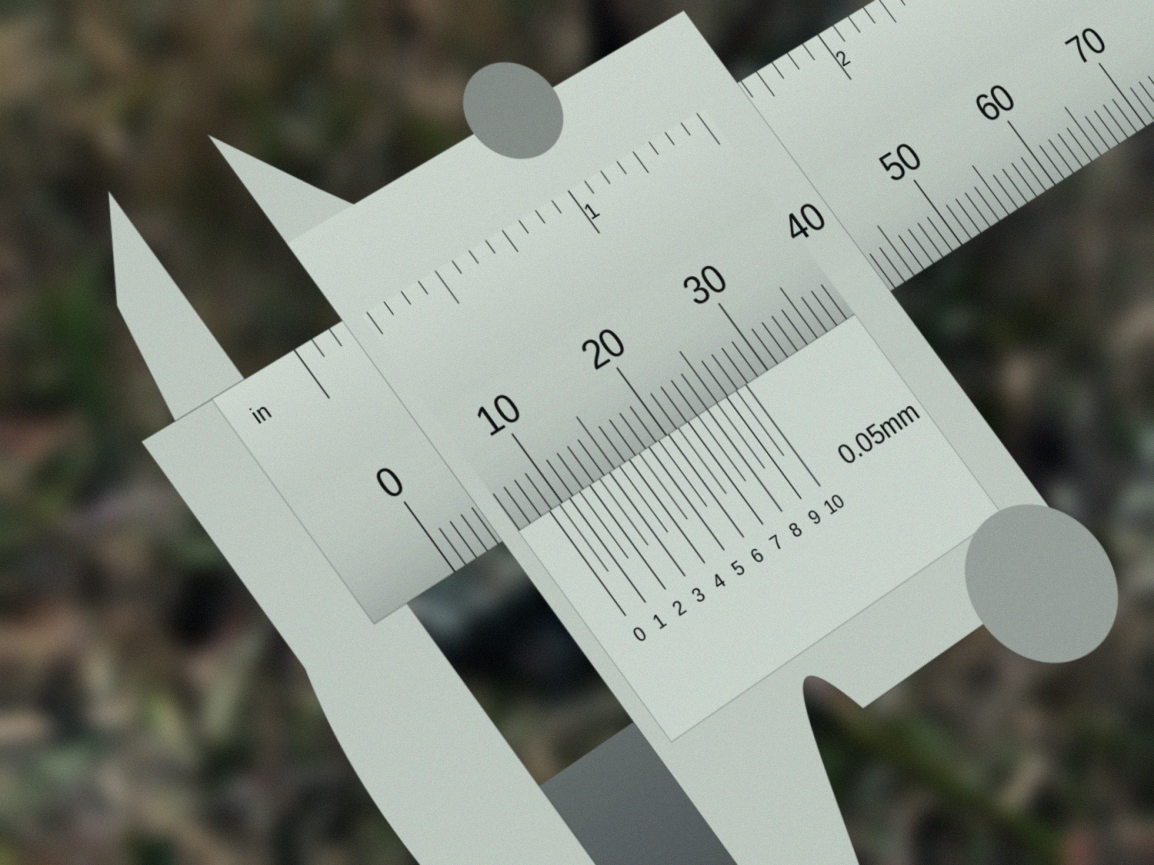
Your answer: 8.8
